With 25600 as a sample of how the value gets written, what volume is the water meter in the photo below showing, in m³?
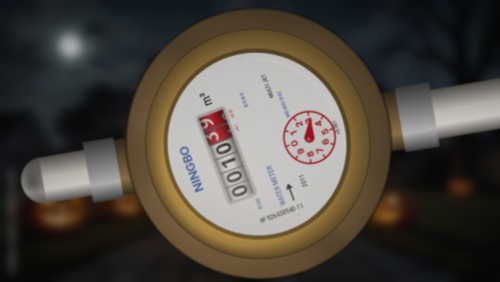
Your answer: 10.393
